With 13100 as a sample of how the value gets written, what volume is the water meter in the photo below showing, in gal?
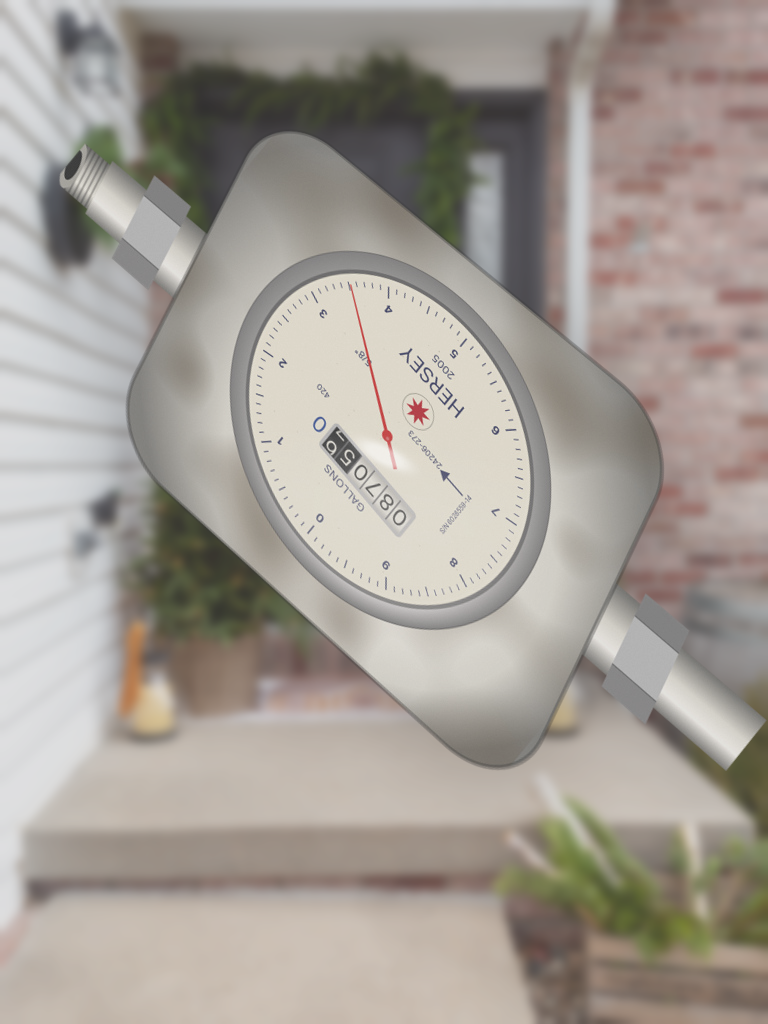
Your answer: 870563.5
